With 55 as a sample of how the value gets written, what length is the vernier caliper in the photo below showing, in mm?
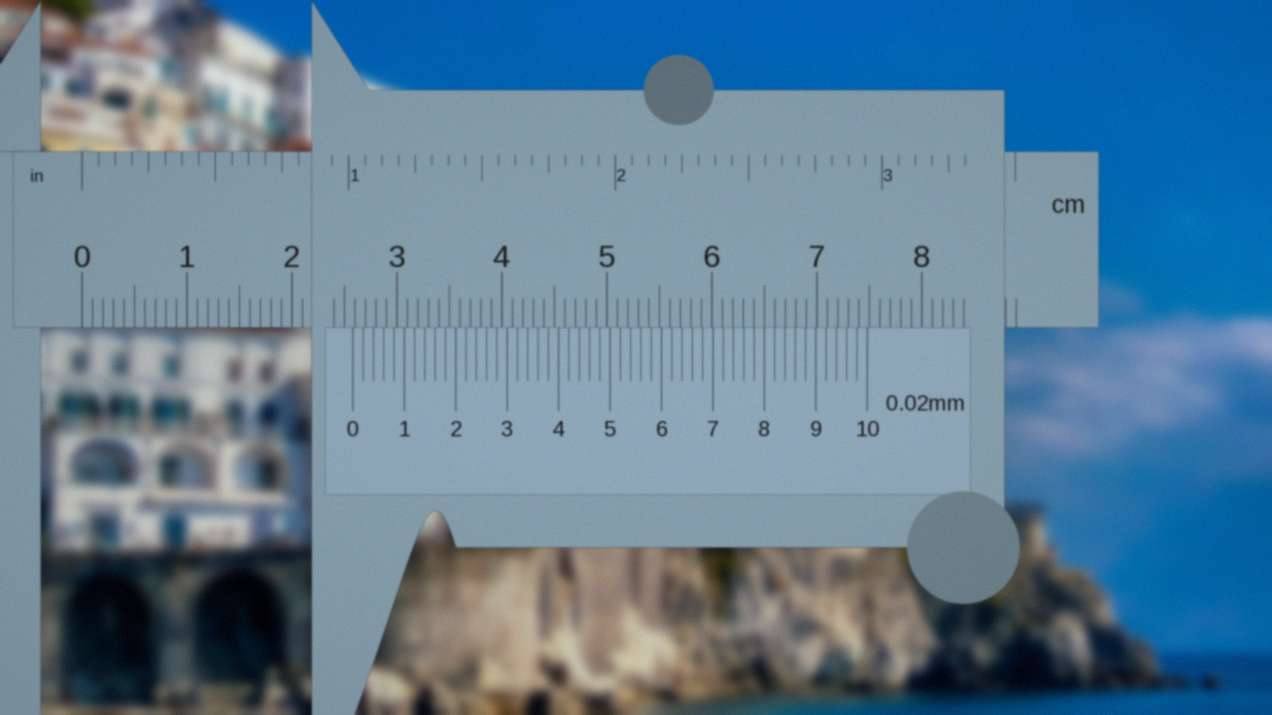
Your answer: 25.8
